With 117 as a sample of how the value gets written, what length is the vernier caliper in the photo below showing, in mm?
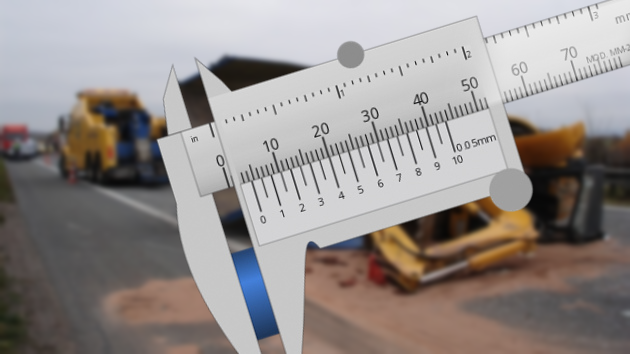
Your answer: 4.5
